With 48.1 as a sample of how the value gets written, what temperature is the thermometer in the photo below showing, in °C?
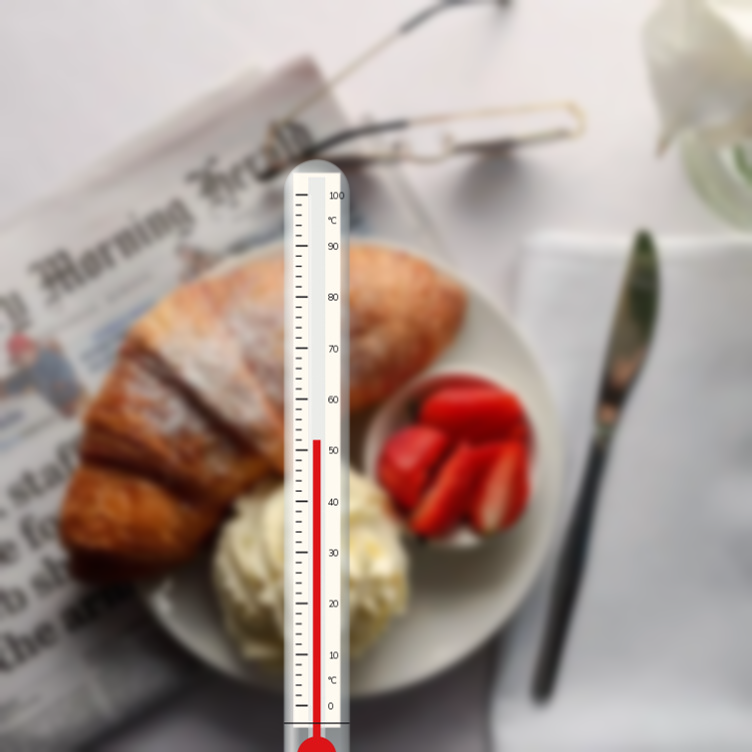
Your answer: 52
